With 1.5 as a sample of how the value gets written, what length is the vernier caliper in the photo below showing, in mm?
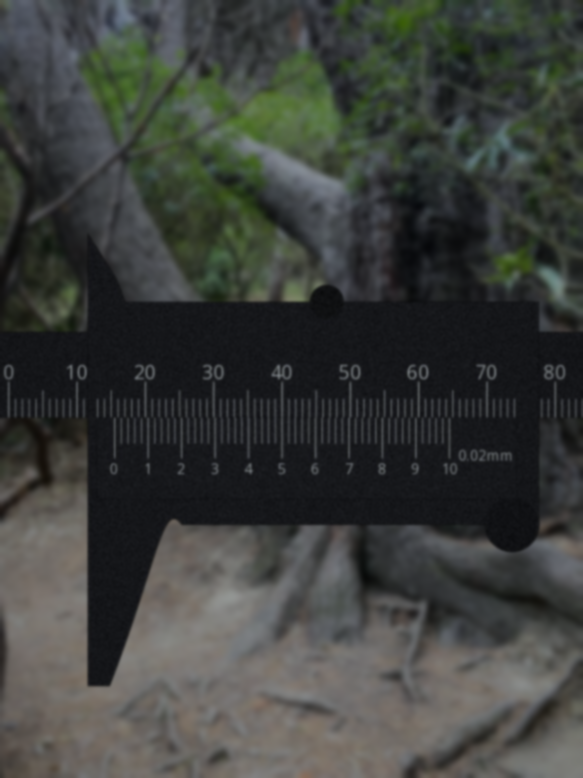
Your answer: 15.5
